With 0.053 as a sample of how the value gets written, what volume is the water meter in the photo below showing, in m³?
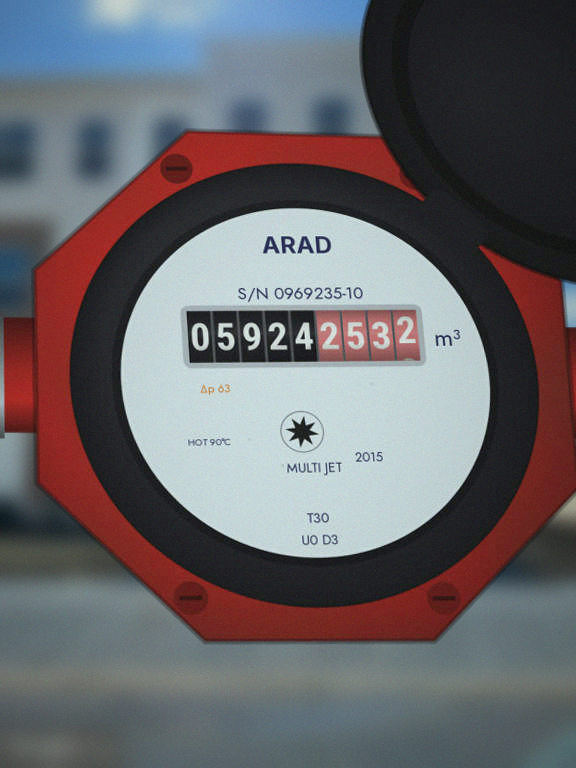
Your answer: 5924.2532
